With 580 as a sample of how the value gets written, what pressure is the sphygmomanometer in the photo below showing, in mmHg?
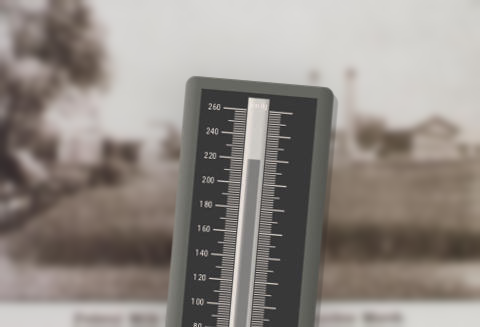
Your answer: 220
